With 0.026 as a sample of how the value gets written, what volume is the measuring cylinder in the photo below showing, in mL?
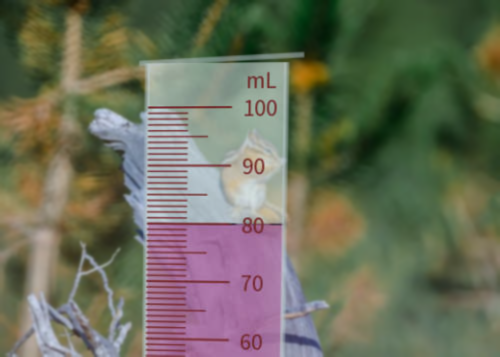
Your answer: 80
